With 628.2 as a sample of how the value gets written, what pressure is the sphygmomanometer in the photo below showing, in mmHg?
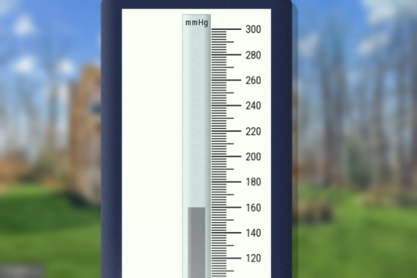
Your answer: 160
